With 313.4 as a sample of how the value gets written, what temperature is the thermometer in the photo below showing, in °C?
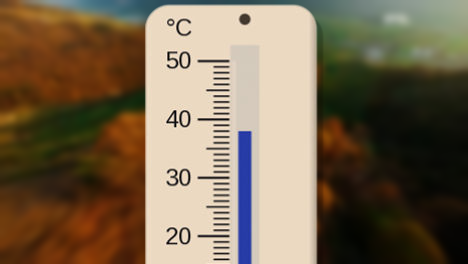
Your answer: 38
